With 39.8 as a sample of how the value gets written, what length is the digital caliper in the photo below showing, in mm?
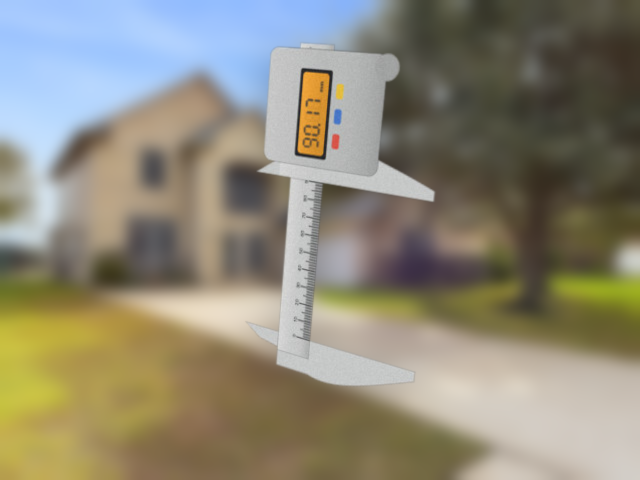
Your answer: 90.17
